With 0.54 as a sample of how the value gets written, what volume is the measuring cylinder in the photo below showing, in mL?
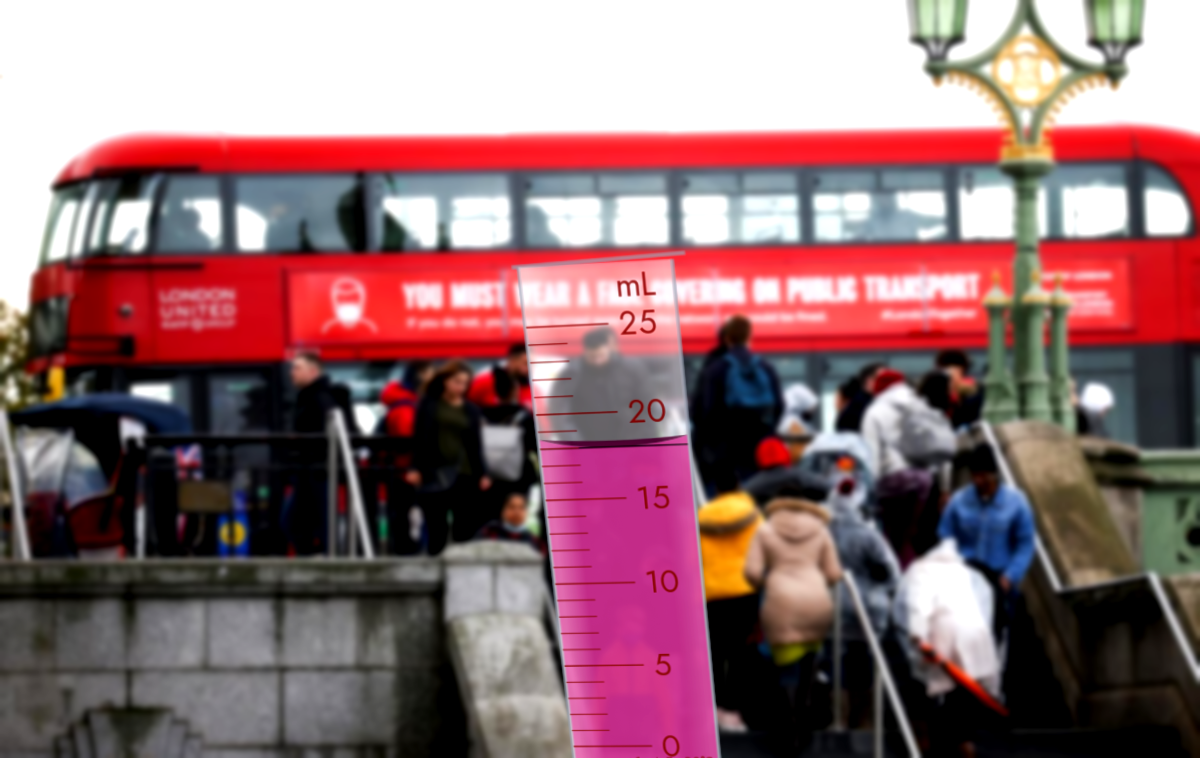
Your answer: 18
